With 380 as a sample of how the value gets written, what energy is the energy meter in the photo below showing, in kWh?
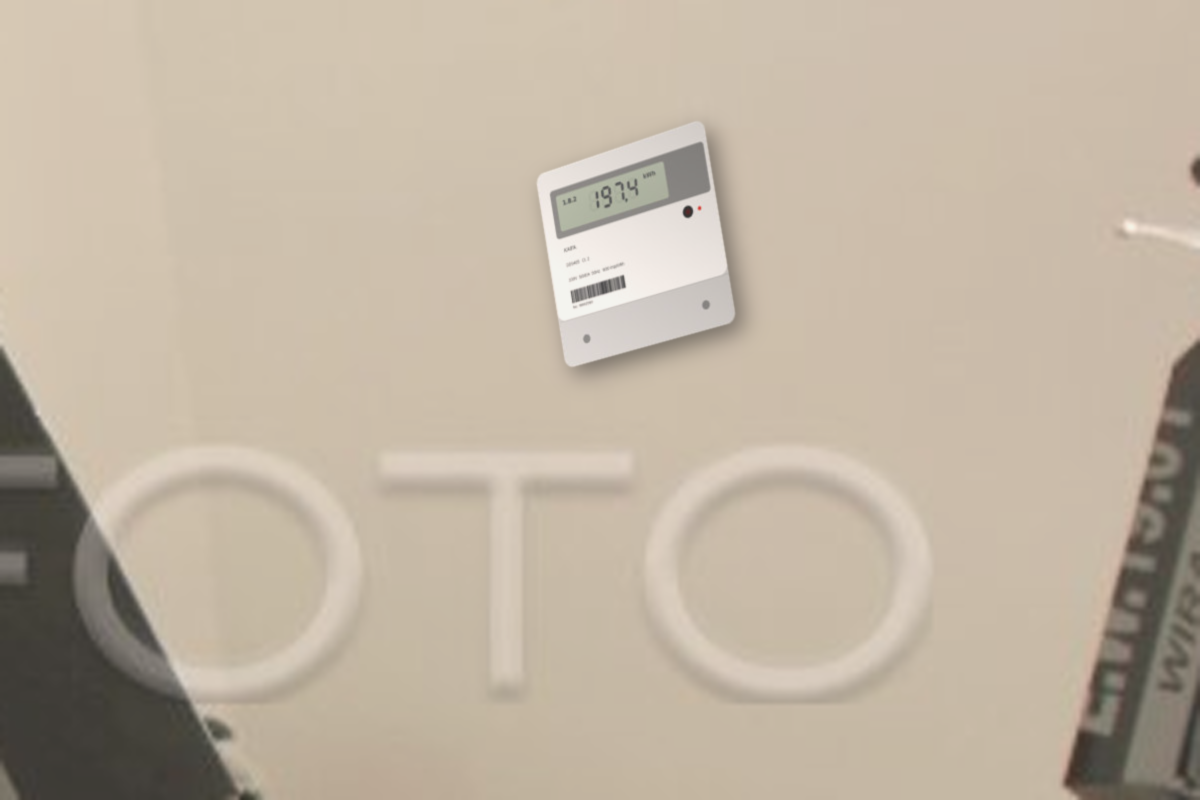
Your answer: 197.4
